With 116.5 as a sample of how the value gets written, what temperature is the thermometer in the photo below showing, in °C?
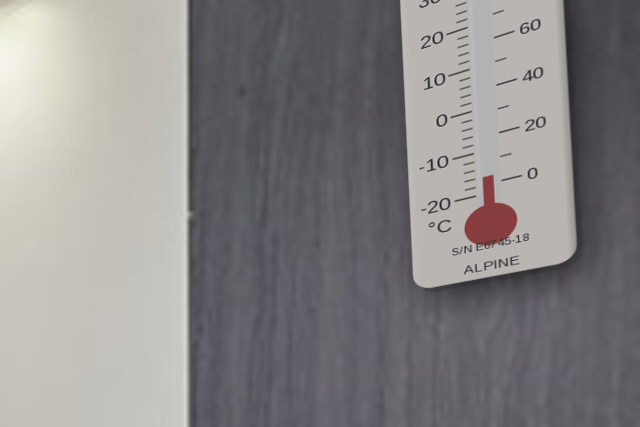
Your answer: -16
